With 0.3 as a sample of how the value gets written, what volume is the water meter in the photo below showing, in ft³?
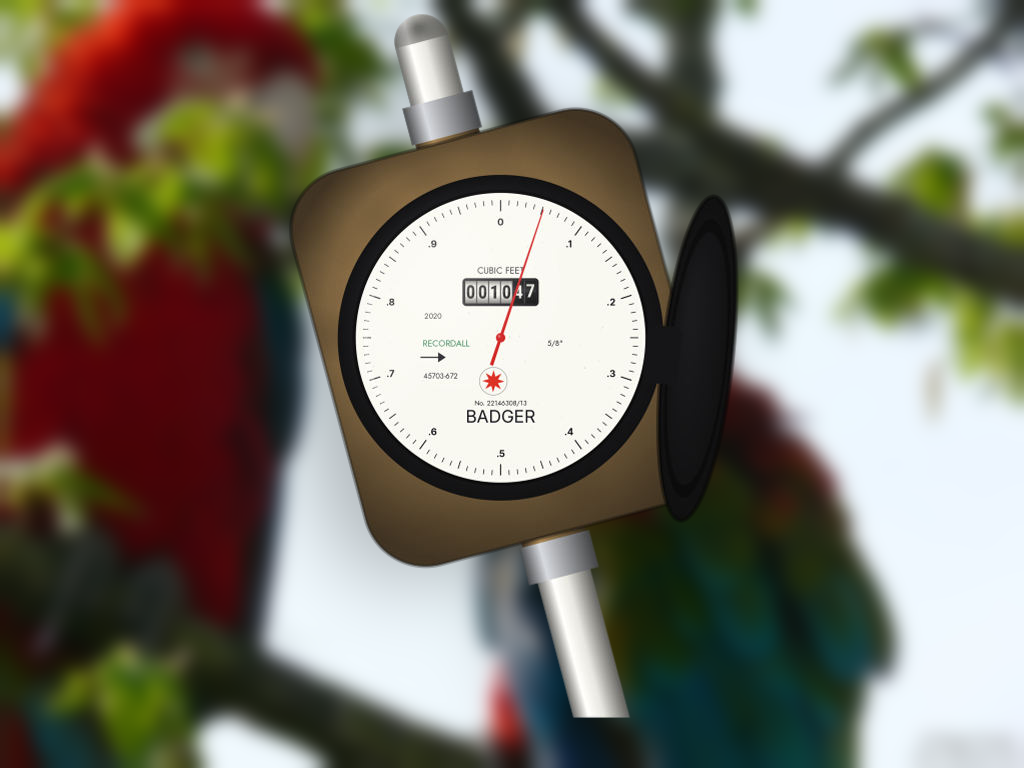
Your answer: 1047.05
